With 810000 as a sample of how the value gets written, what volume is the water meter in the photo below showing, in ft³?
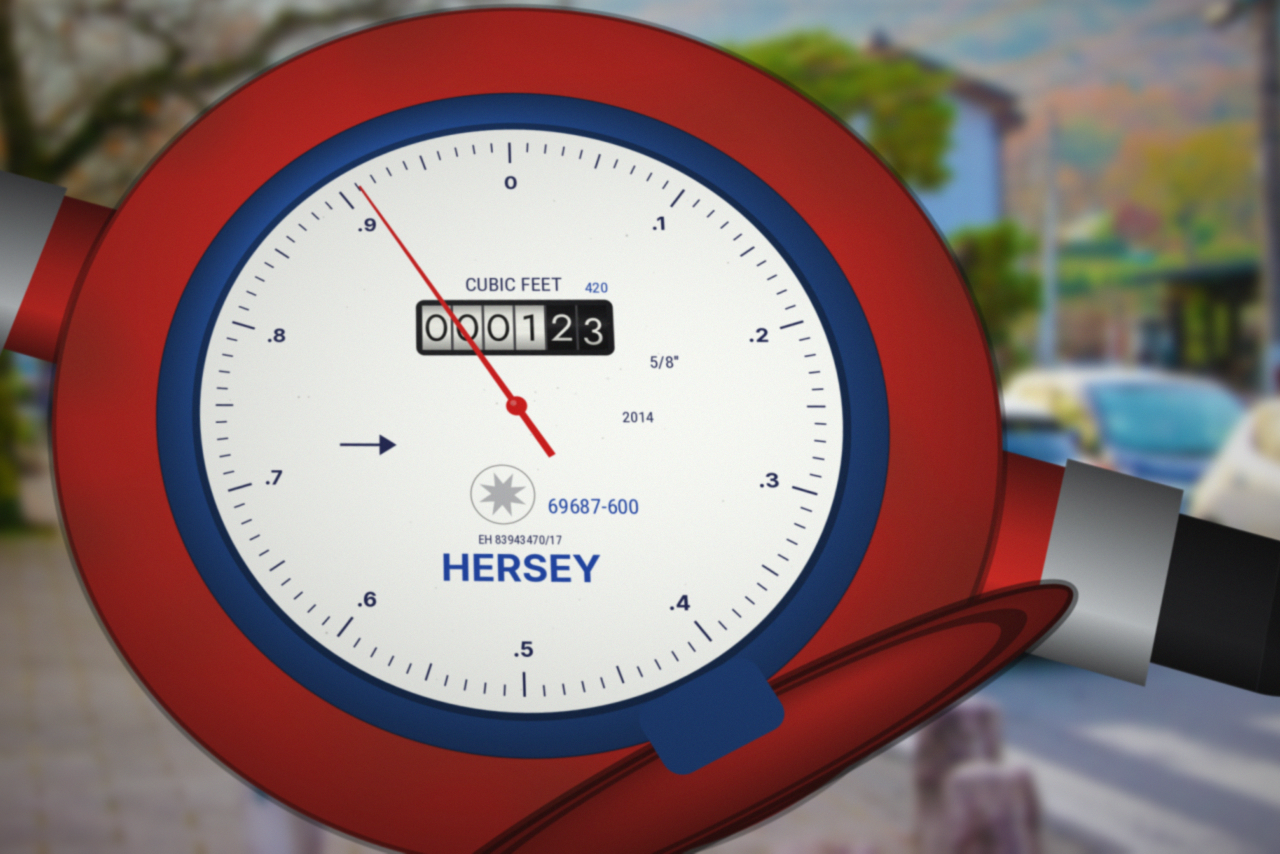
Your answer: 122.91
